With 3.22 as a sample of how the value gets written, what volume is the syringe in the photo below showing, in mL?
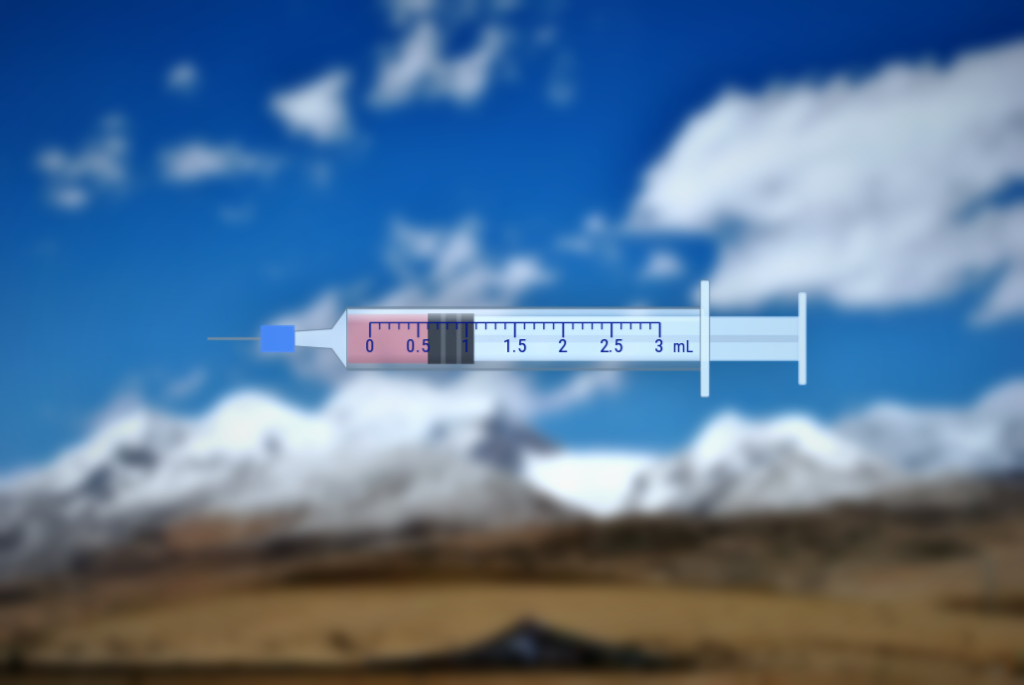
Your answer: 0.6
